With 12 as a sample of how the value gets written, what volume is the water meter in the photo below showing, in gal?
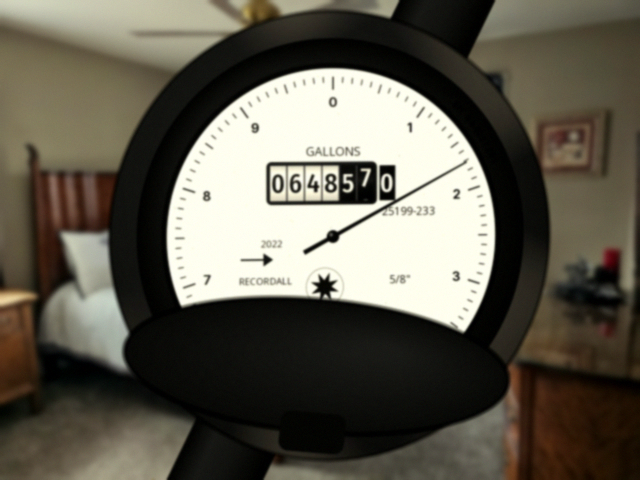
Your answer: 648571.7
